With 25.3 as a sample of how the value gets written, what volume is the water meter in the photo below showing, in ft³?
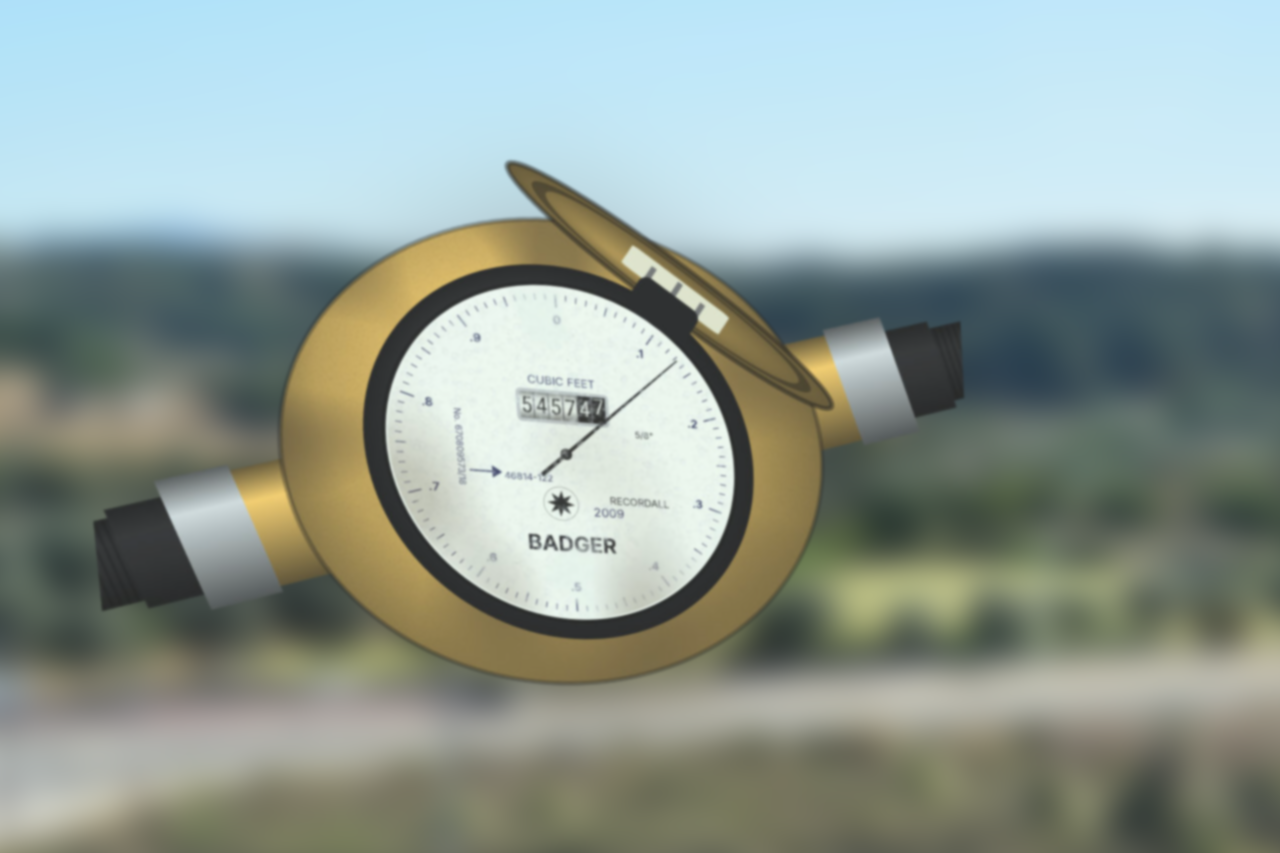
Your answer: 545747.13
